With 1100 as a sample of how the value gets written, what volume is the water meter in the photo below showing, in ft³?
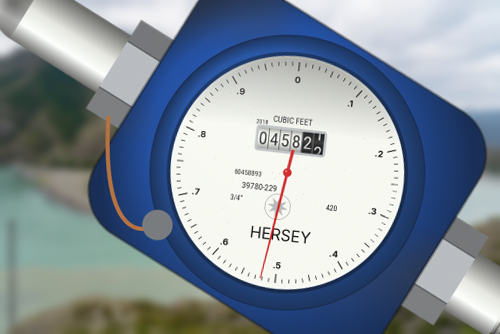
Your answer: 45821.52
